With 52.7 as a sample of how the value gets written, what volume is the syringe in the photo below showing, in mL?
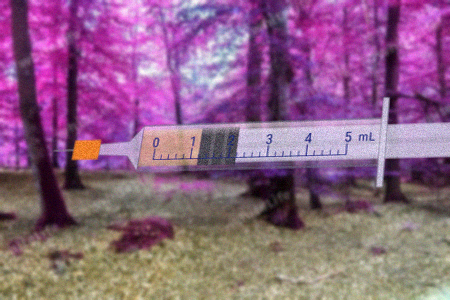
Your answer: 1.2
